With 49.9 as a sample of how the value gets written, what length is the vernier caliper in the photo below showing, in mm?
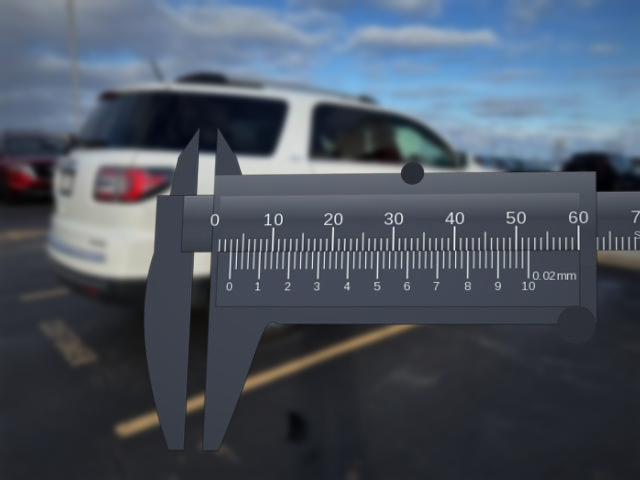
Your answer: 3.0
